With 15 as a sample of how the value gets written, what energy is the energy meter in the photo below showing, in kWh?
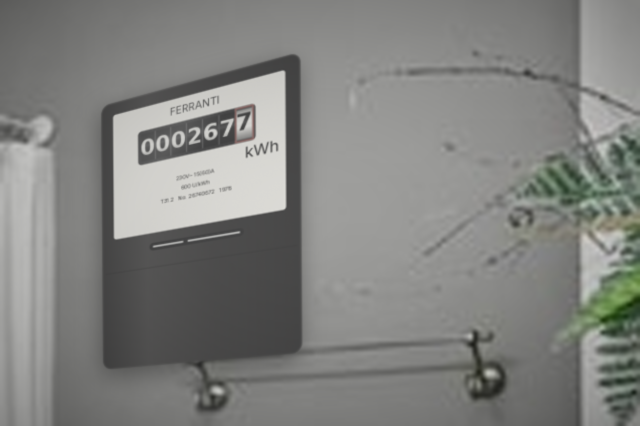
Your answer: 267.7
